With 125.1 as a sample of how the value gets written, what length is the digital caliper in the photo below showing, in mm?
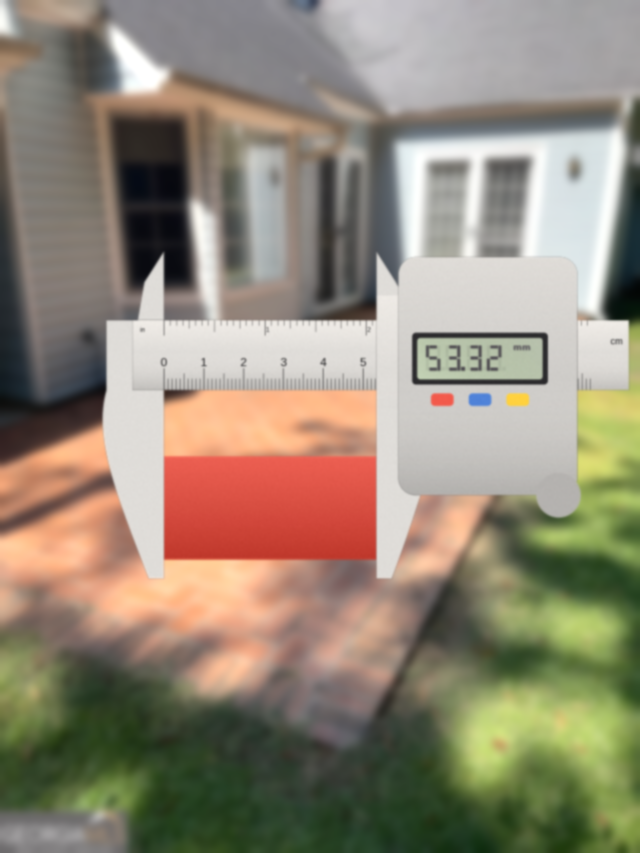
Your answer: 53.32
